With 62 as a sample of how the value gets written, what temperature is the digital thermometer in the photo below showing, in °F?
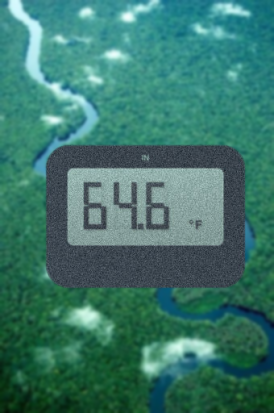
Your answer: 64.6
